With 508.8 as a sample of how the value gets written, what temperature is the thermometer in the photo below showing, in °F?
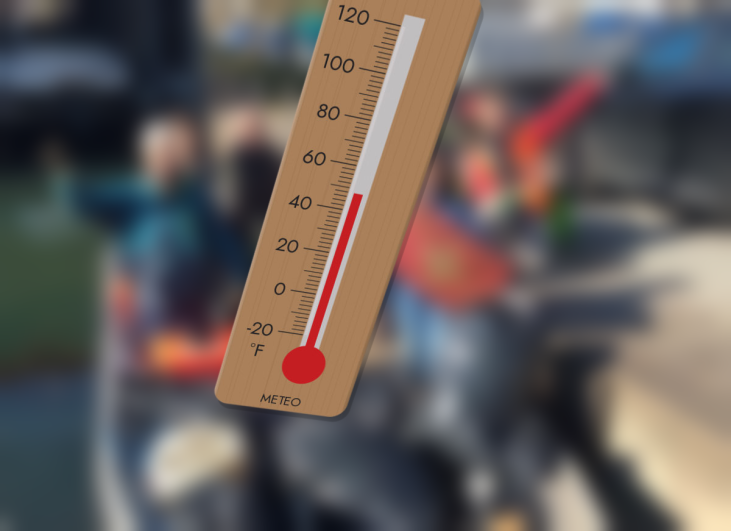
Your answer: 48
